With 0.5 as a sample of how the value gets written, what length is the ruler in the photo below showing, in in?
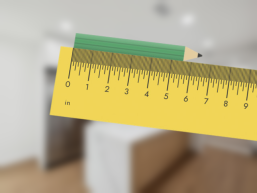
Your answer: 6.5
